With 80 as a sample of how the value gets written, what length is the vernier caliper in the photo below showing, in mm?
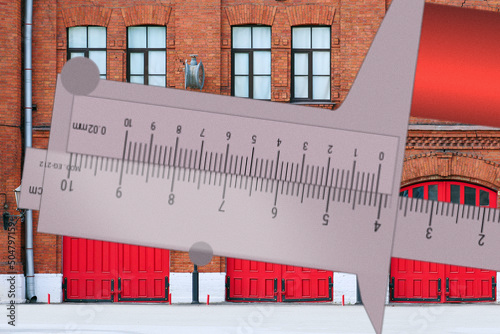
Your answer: 41.0
